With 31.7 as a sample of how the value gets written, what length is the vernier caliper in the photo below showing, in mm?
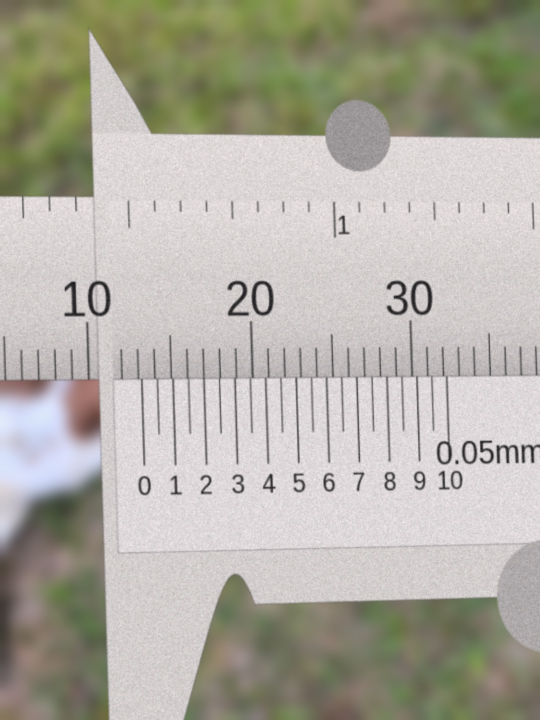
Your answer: 13.2
